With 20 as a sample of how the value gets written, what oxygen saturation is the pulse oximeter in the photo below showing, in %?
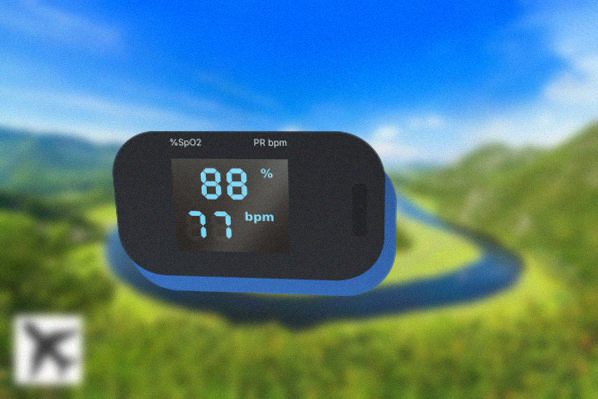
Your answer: 88
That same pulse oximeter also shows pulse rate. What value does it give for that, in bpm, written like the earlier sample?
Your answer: 77
